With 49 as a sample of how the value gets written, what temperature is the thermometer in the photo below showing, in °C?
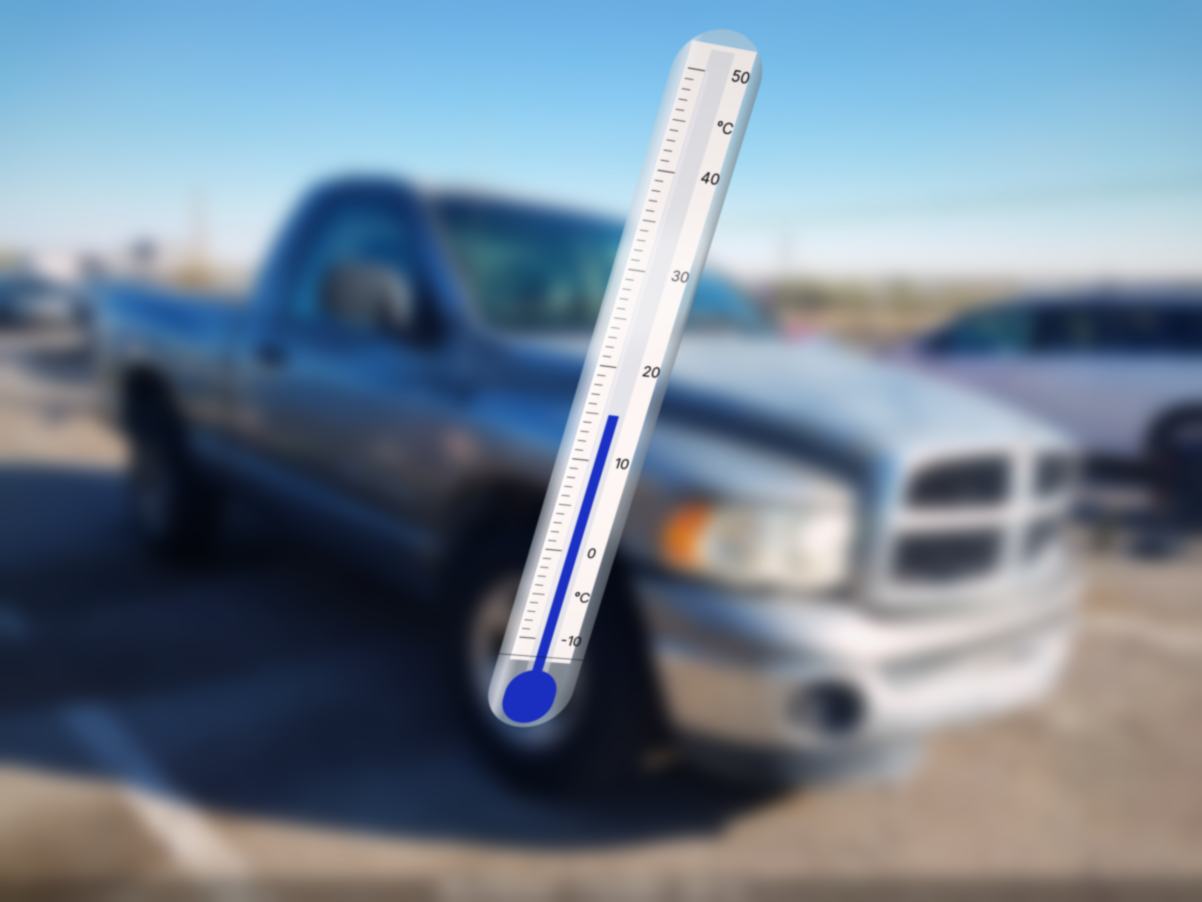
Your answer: 15
